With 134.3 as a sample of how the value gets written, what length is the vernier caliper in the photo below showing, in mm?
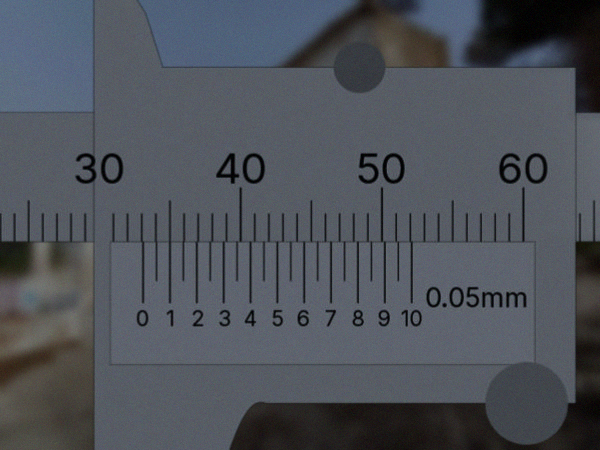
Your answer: 33.1
